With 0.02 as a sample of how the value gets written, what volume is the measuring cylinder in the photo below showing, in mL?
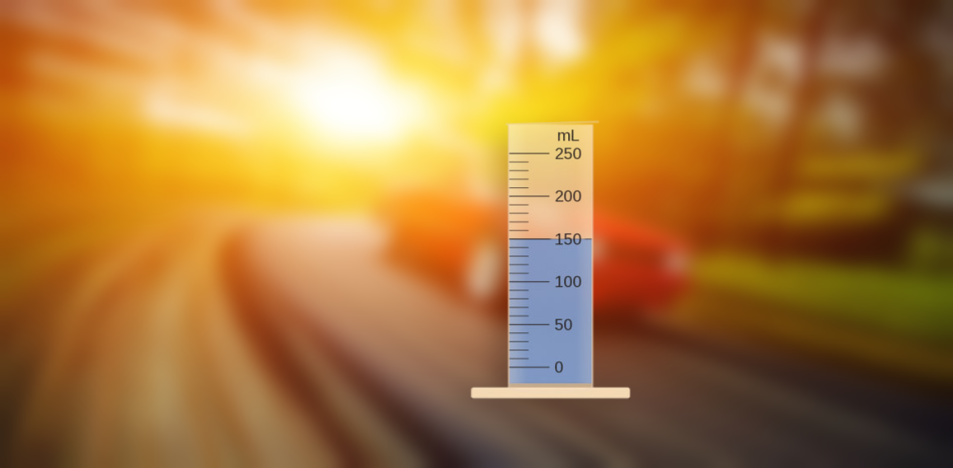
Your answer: 150
